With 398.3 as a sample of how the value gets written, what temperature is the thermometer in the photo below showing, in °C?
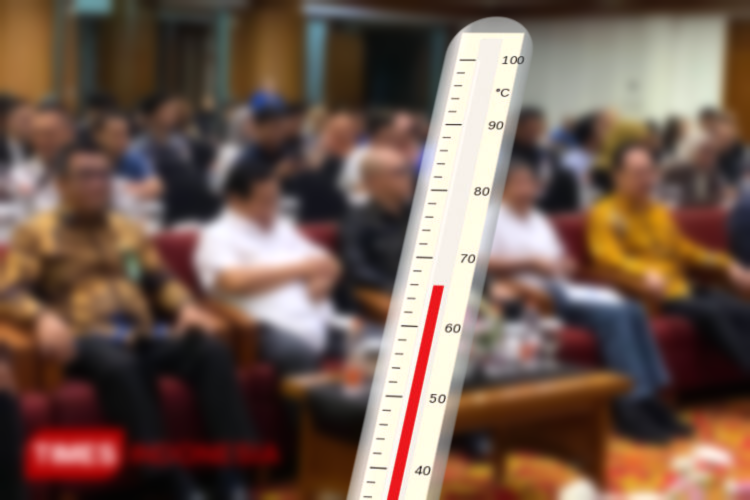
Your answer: 66
